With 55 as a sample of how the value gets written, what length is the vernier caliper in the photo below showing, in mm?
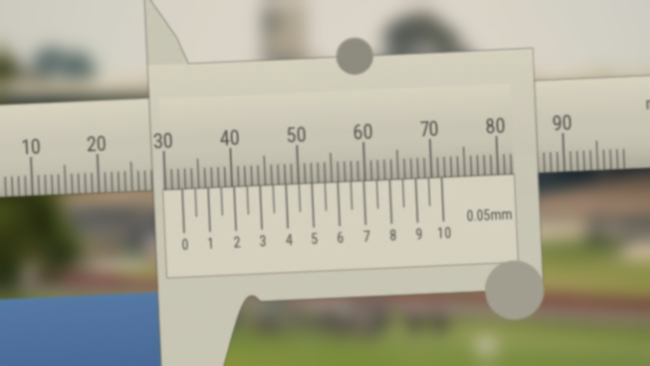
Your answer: 32.5
